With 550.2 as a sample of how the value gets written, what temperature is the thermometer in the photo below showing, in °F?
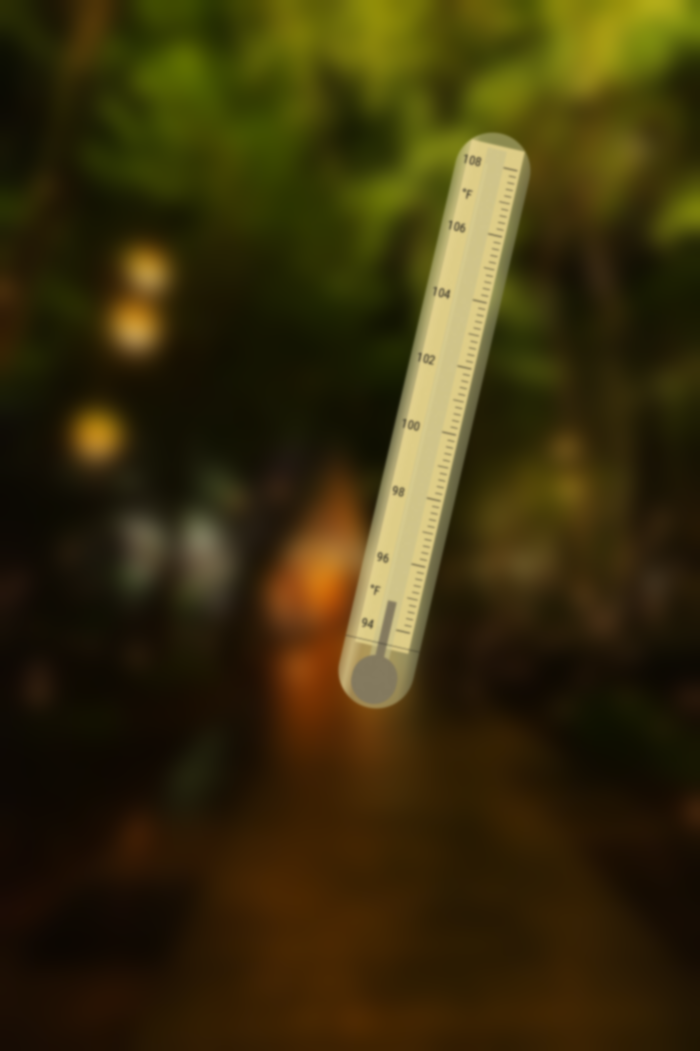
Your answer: 94.8
